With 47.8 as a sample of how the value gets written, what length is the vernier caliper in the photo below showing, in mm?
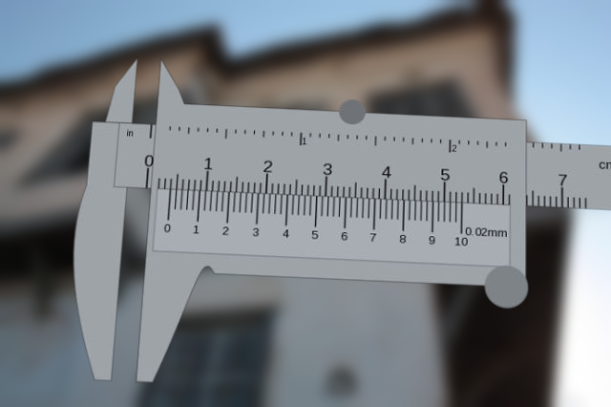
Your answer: 4.0
